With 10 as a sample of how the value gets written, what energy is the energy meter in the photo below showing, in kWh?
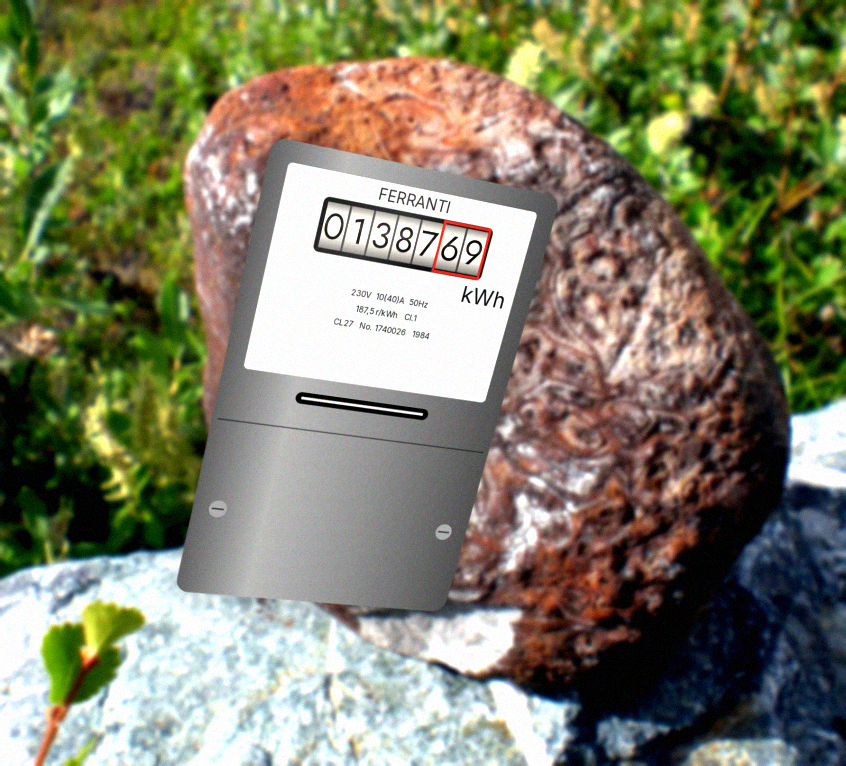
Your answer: 1387.69
